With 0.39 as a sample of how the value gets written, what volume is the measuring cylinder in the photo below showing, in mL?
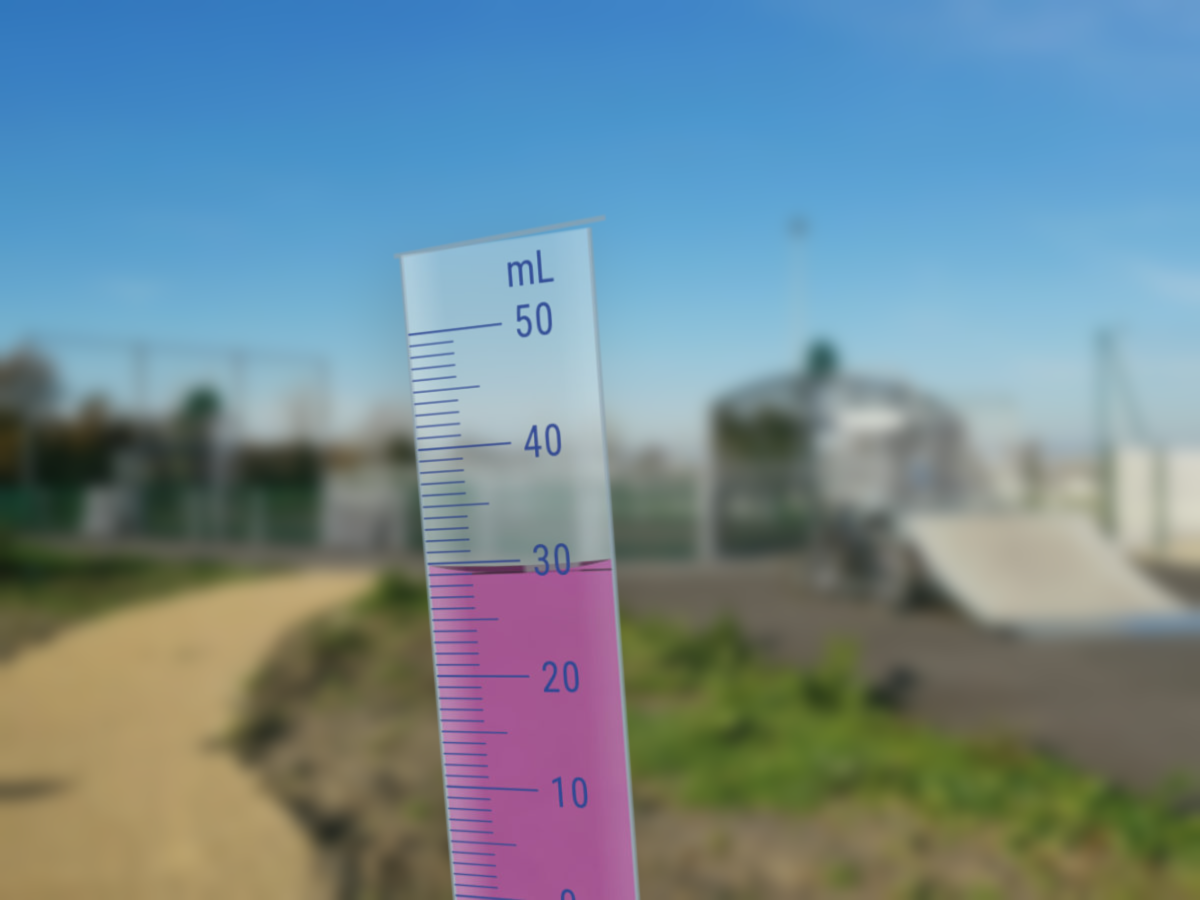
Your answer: 29
